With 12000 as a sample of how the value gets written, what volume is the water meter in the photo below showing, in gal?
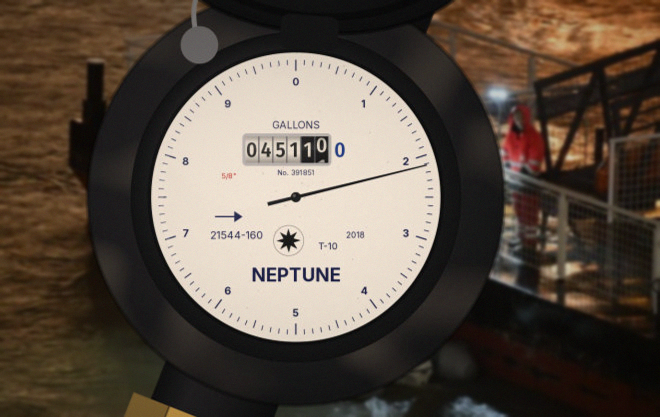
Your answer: 451102.1
